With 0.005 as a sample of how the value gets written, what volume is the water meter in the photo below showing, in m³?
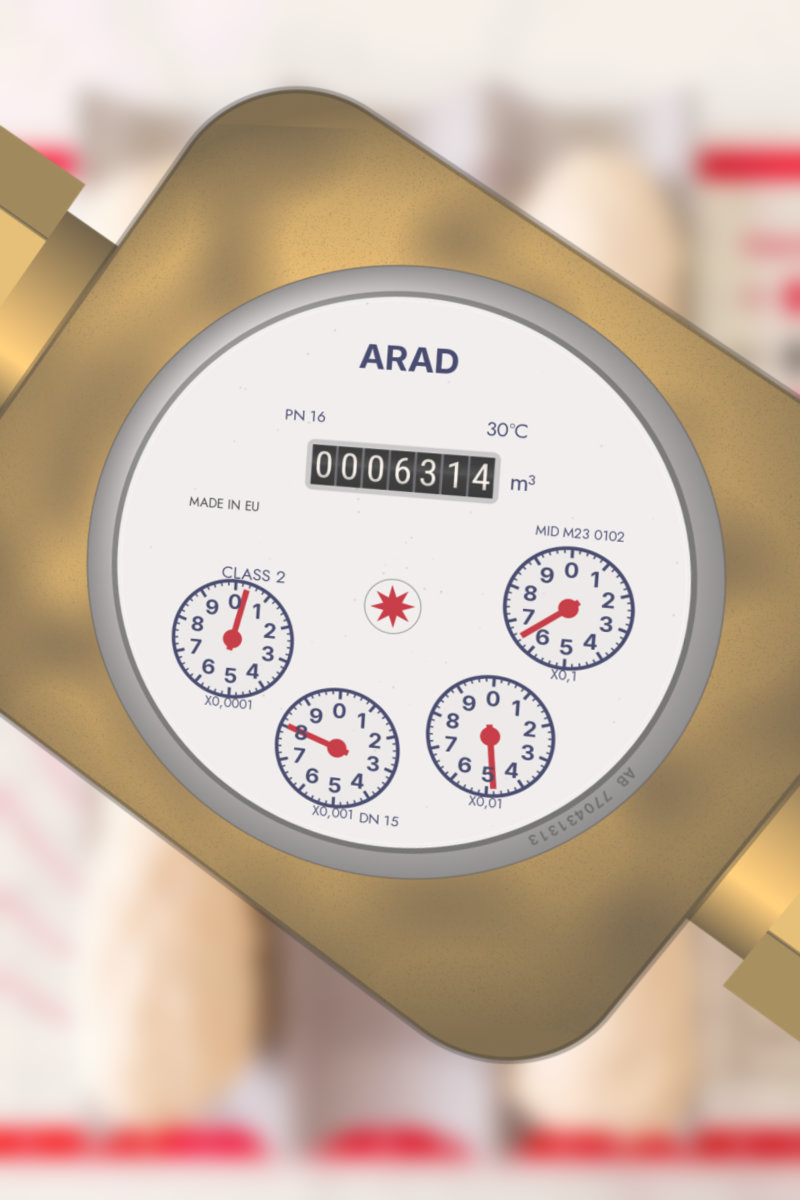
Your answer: 6314.6480
